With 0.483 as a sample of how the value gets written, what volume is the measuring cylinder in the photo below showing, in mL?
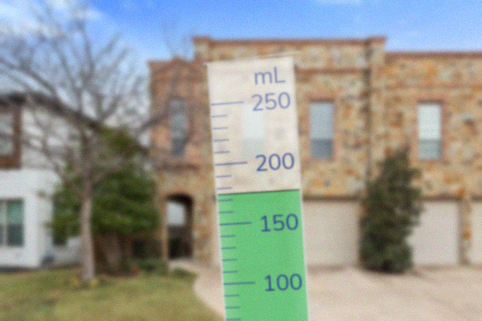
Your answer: 175
